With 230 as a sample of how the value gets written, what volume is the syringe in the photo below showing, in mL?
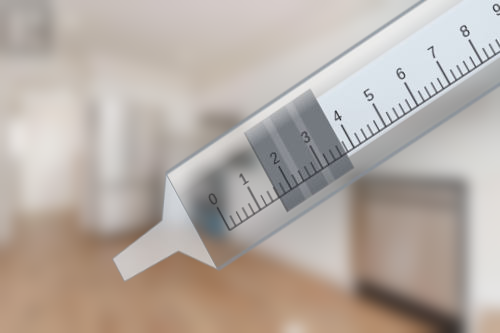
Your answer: 1.6
